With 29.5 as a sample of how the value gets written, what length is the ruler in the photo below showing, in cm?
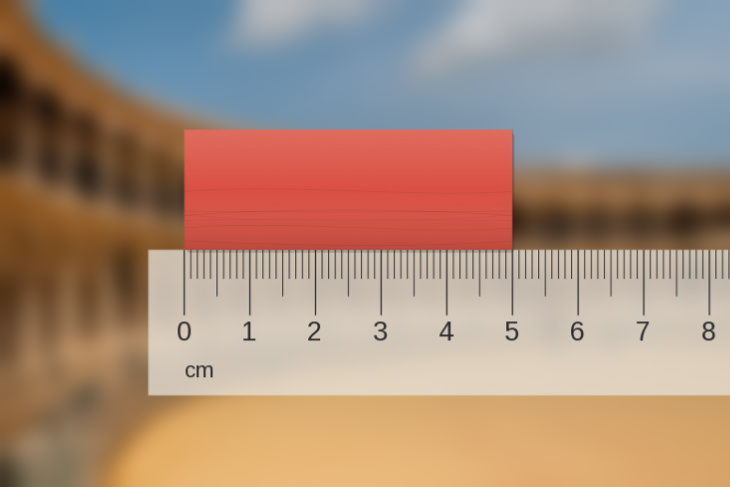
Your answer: 5
